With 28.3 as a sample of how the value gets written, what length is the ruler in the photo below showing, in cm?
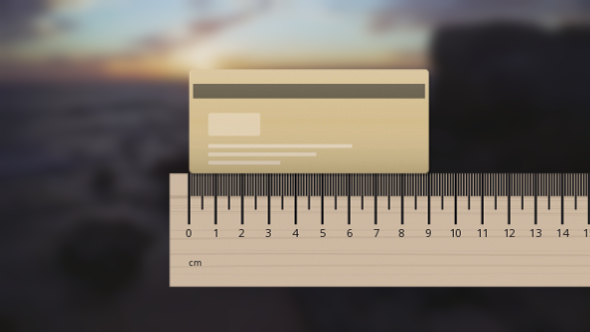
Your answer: 9
